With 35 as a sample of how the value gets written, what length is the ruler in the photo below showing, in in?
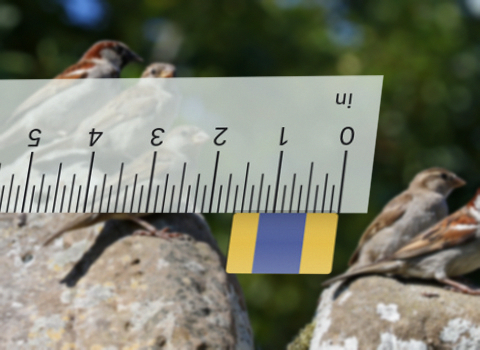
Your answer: 1.625
